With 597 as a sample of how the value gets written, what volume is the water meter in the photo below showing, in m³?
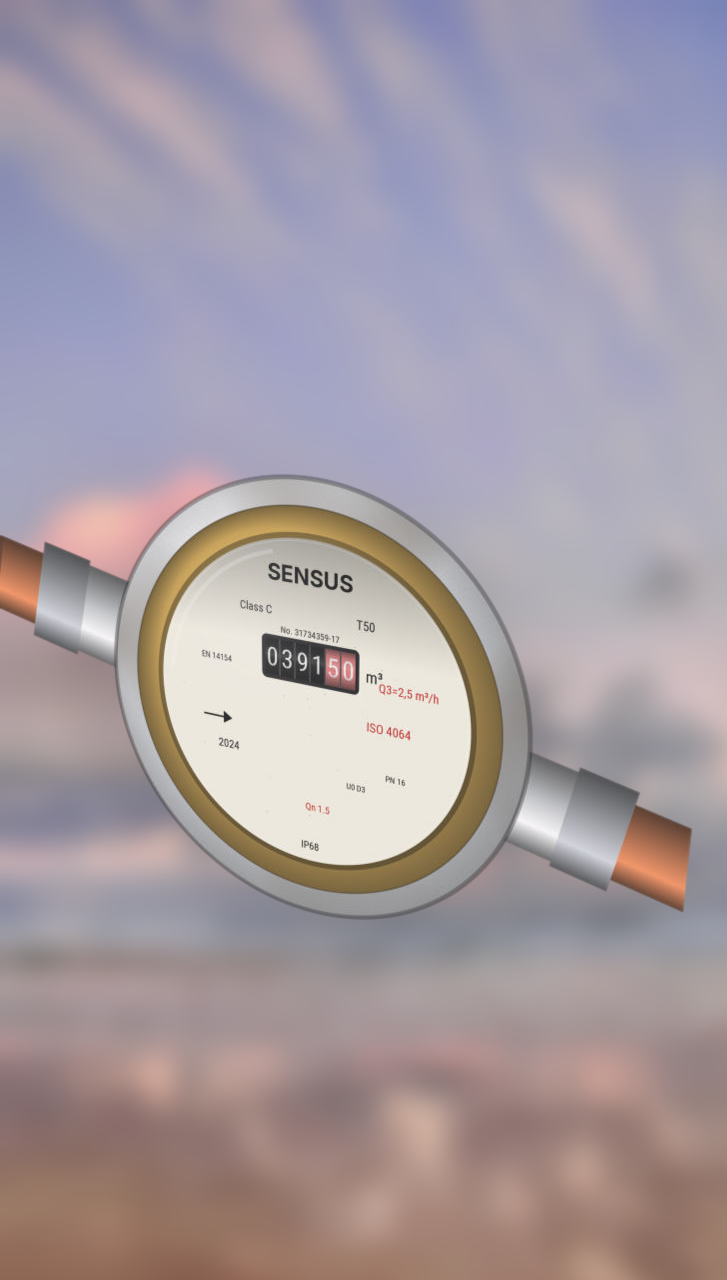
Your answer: 391.50
